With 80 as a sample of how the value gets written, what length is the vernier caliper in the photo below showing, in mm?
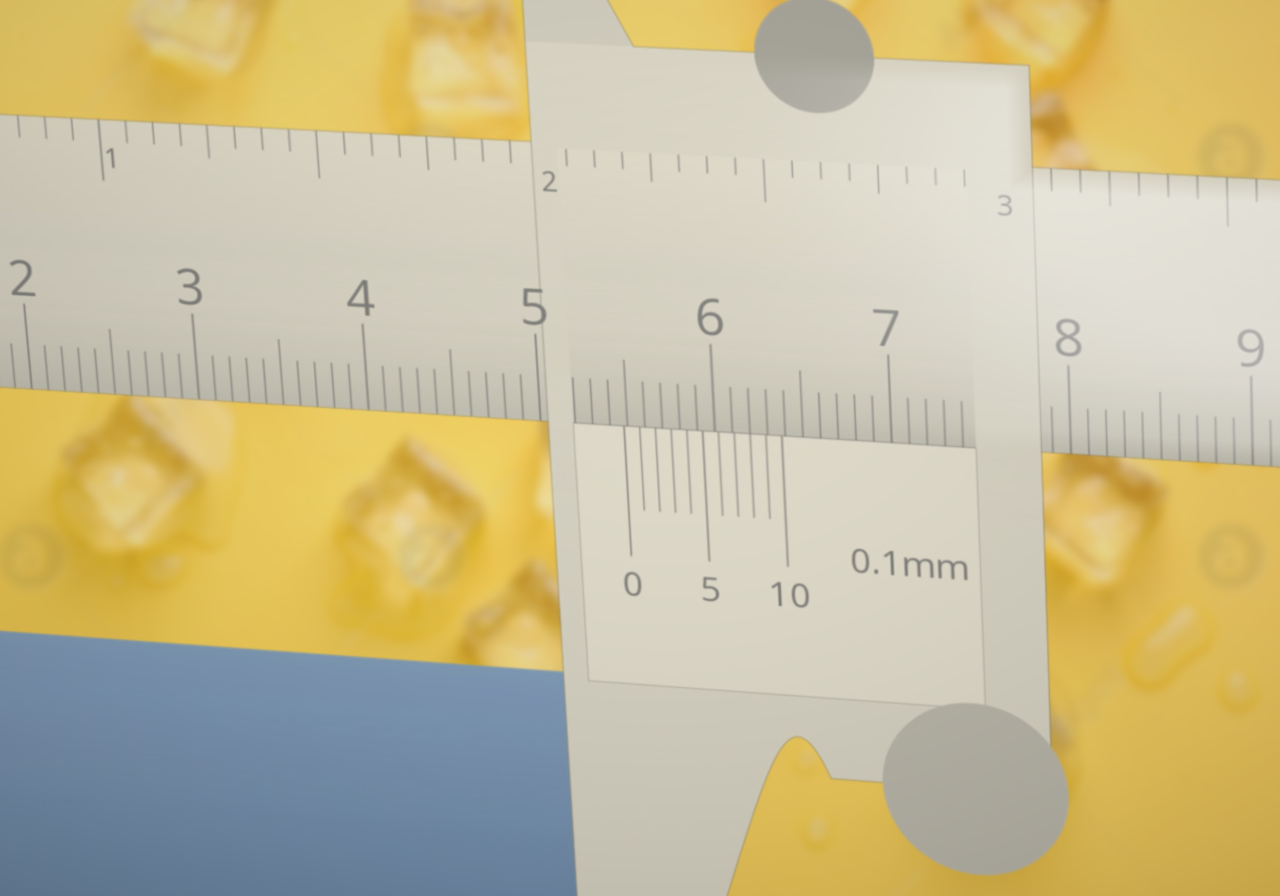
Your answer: 54.8
